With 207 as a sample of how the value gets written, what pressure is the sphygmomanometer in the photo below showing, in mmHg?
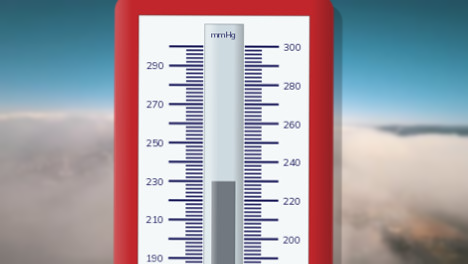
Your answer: 230
